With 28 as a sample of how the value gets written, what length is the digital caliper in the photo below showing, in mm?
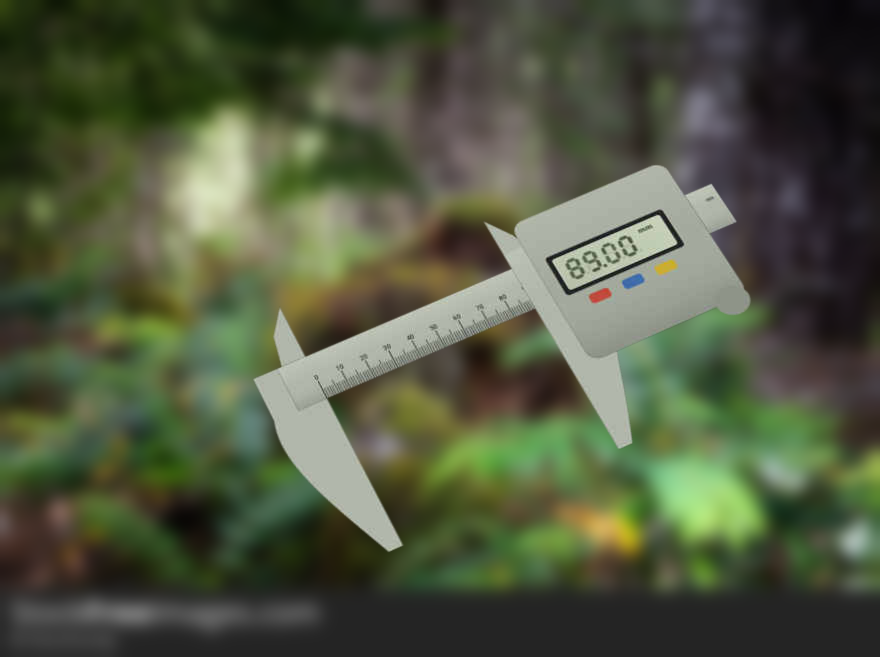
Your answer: 89.00
